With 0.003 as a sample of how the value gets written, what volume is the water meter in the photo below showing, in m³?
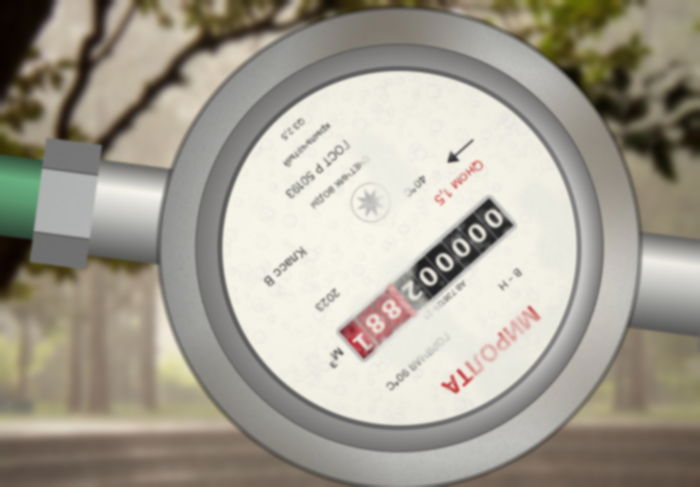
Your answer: 2.881
